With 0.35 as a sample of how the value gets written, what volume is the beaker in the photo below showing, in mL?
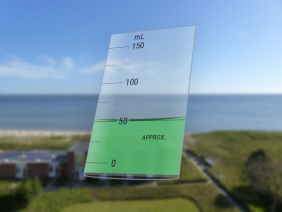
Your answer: 50
